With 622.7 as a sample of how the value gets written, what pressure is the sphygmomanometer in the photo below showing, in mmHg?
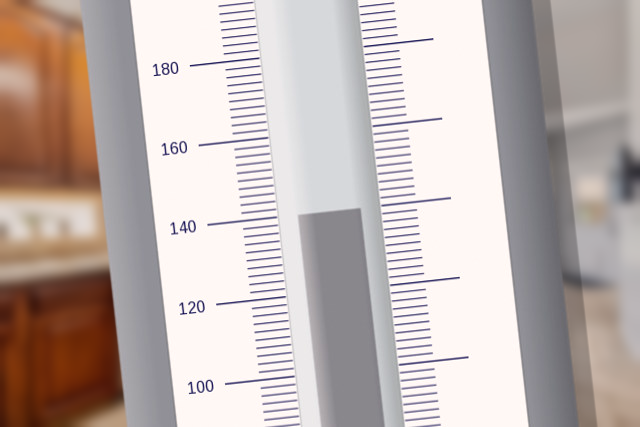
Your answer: 140
